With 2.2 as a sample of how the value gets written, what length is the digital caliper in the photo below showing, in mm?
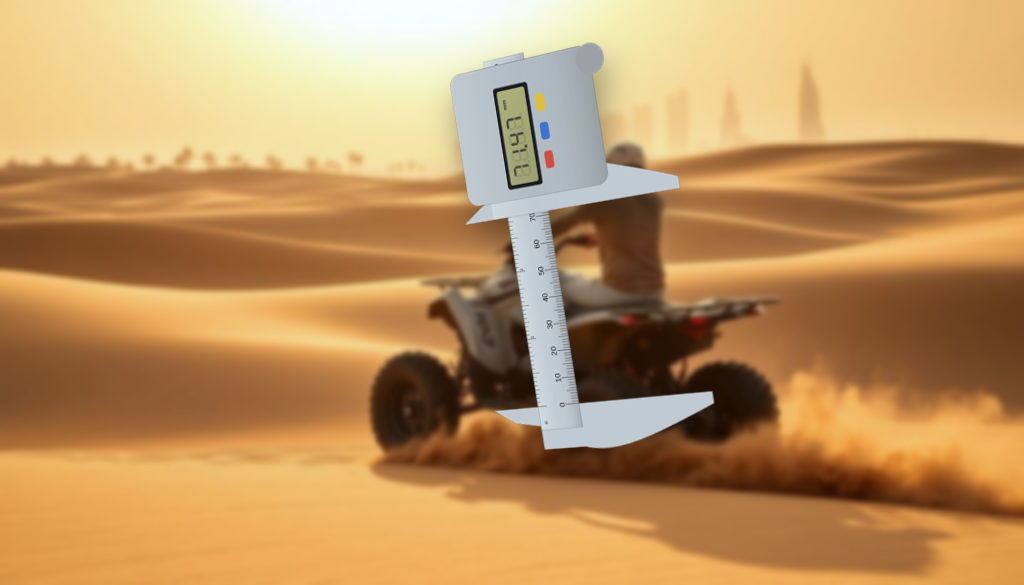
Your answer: 71.47
